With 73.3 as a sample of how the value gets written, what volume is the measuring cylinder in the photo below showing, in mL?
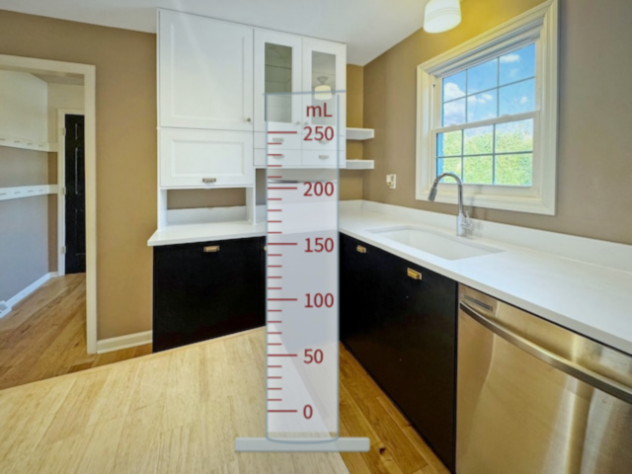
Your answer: 205
